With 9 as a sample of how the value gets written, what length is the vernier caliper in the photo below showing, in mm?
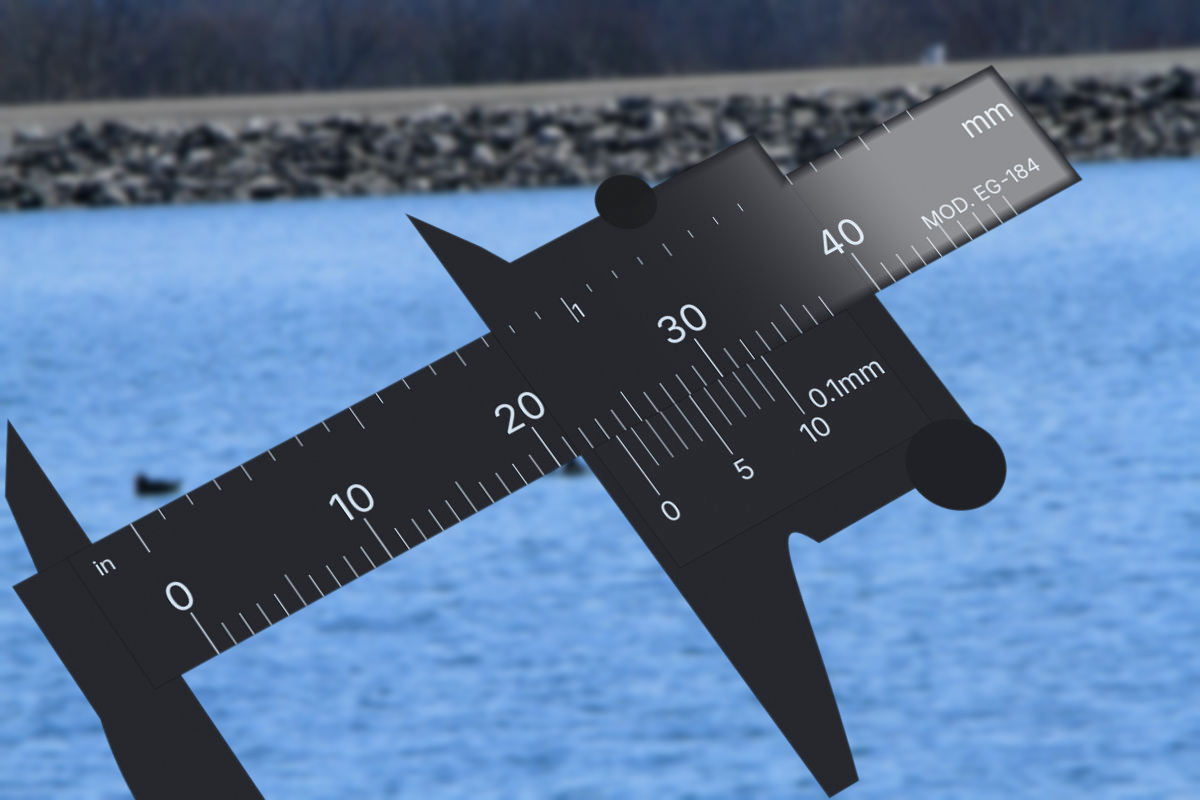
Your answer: 23.4
